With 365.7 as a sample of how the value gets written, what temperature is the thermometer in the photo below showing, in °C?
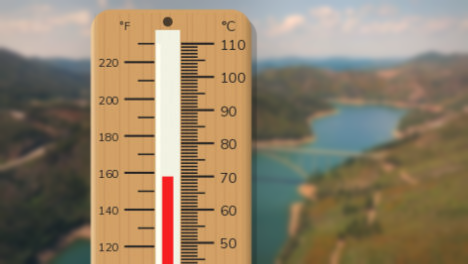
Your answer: 70
